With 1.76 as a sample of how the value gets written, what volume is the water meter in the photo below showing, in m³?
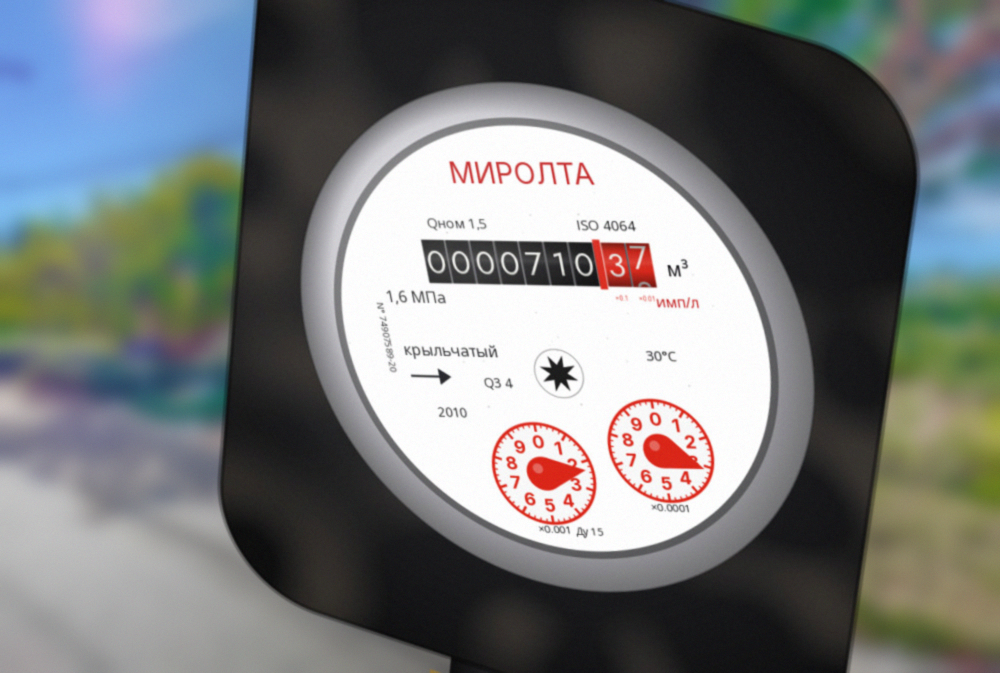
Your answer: 710.3723
